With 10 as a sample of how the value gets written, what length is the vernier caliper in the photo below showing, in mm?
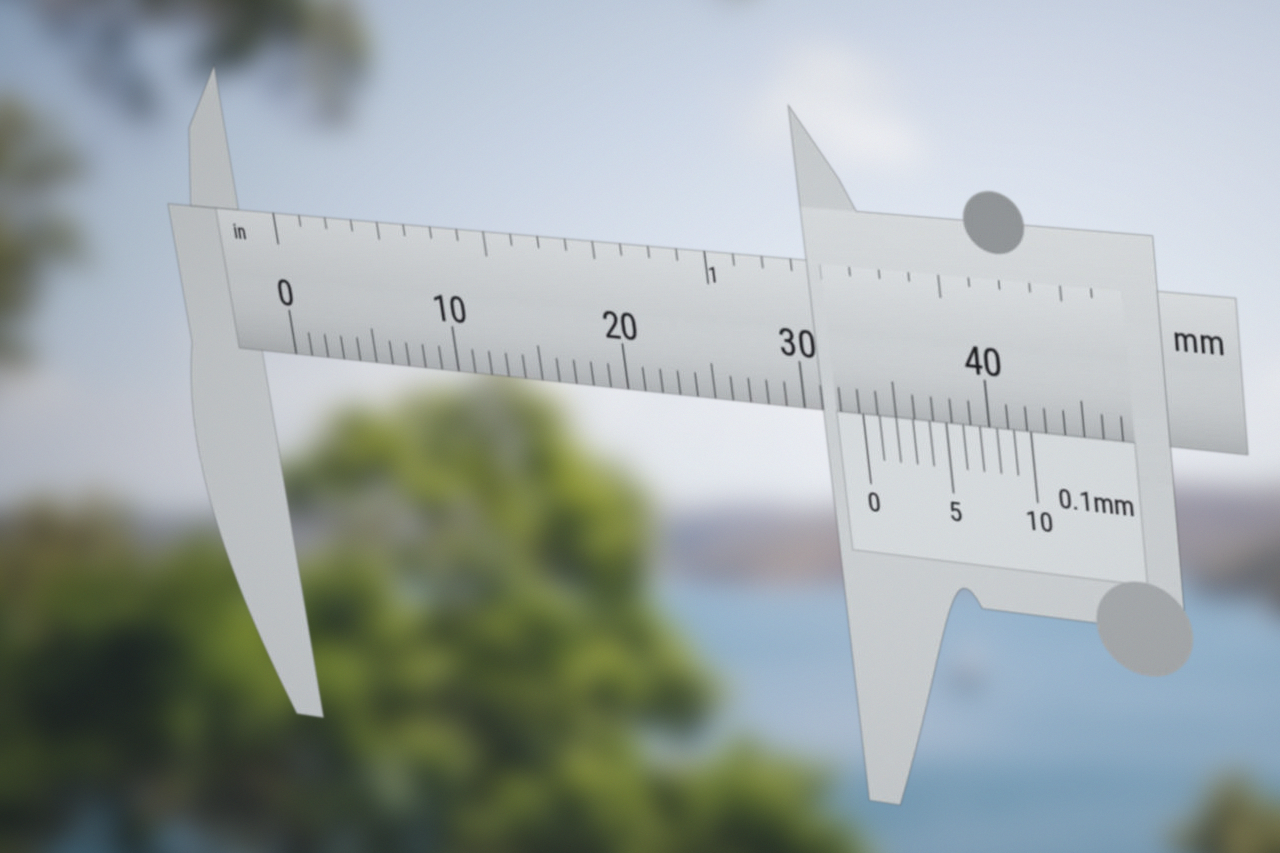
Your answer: 33.2
